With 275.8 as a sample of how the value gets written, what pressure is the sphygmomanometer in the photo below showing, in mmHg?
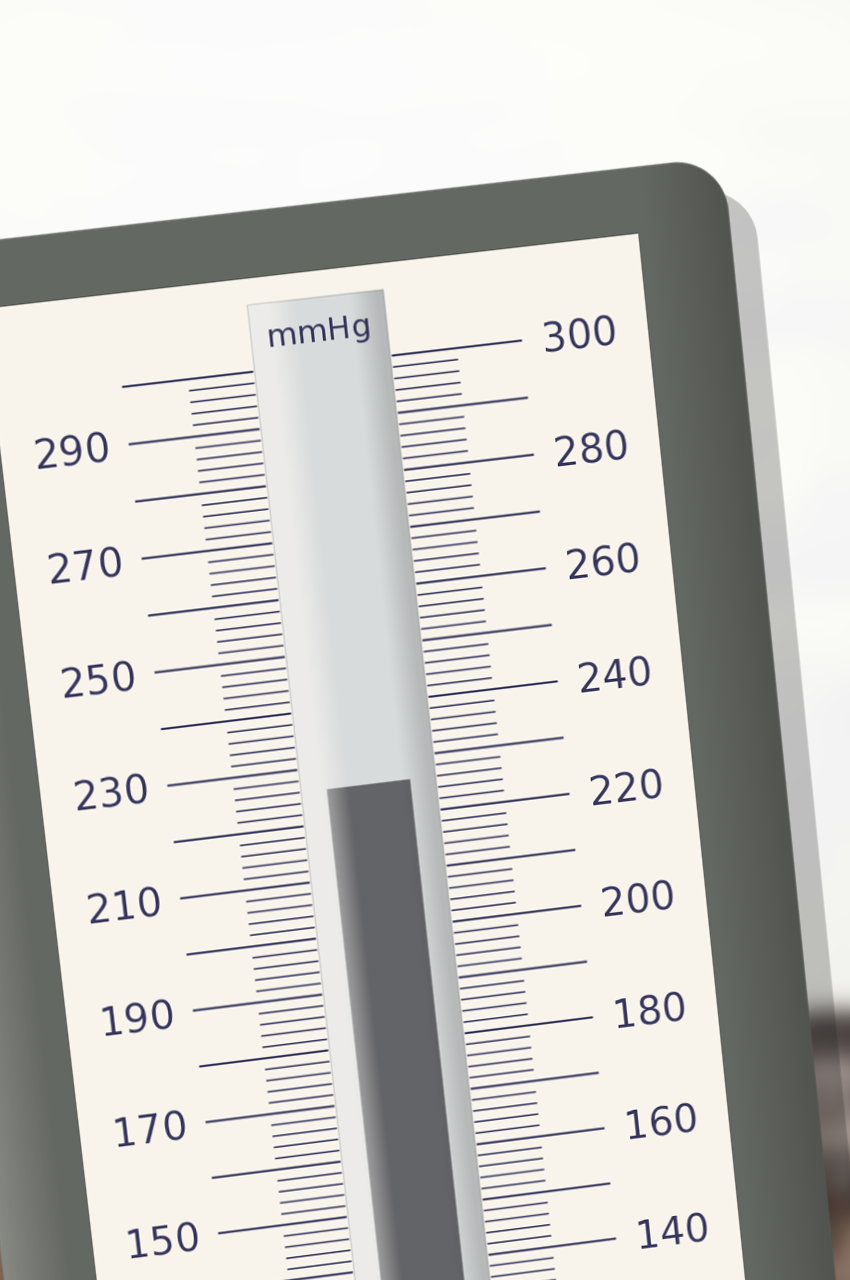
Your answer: 226
